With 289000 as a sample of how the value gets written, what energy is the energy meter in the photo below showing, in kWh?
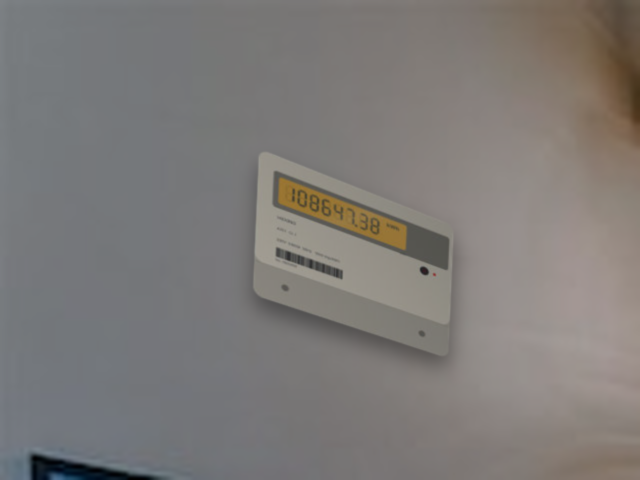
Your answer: 108647.38
